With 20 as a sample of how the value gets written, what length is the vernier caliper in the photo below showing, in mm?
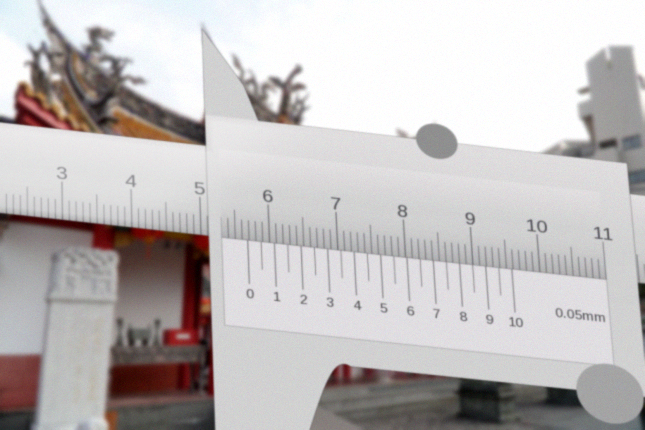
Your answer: 56.8
